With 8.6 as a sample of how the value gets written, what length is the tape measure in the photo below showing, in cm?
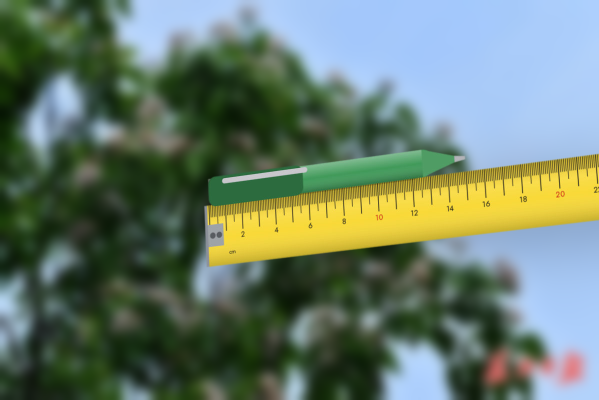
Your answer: 15
